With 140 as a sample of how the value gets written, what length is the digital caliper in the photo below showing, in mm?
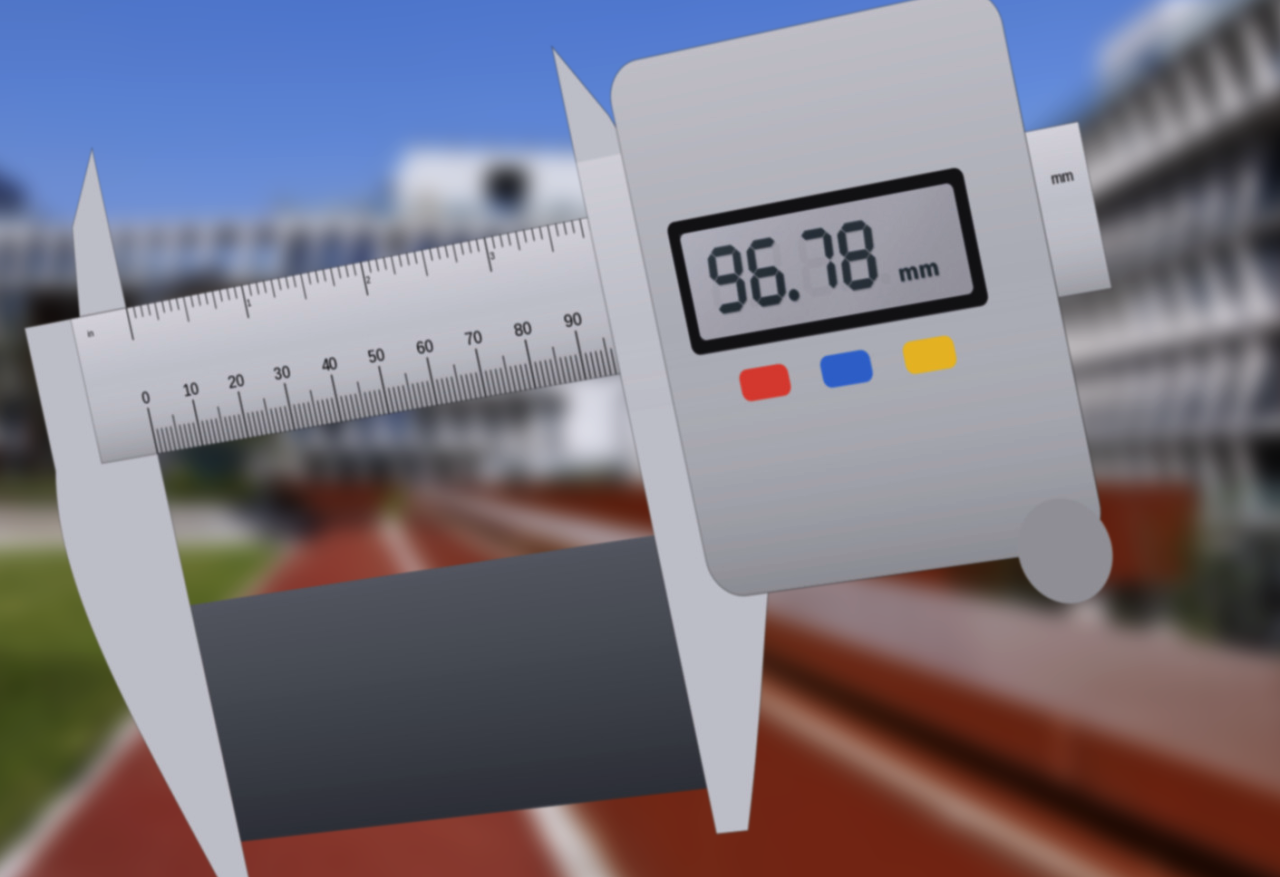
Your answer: 96.78
